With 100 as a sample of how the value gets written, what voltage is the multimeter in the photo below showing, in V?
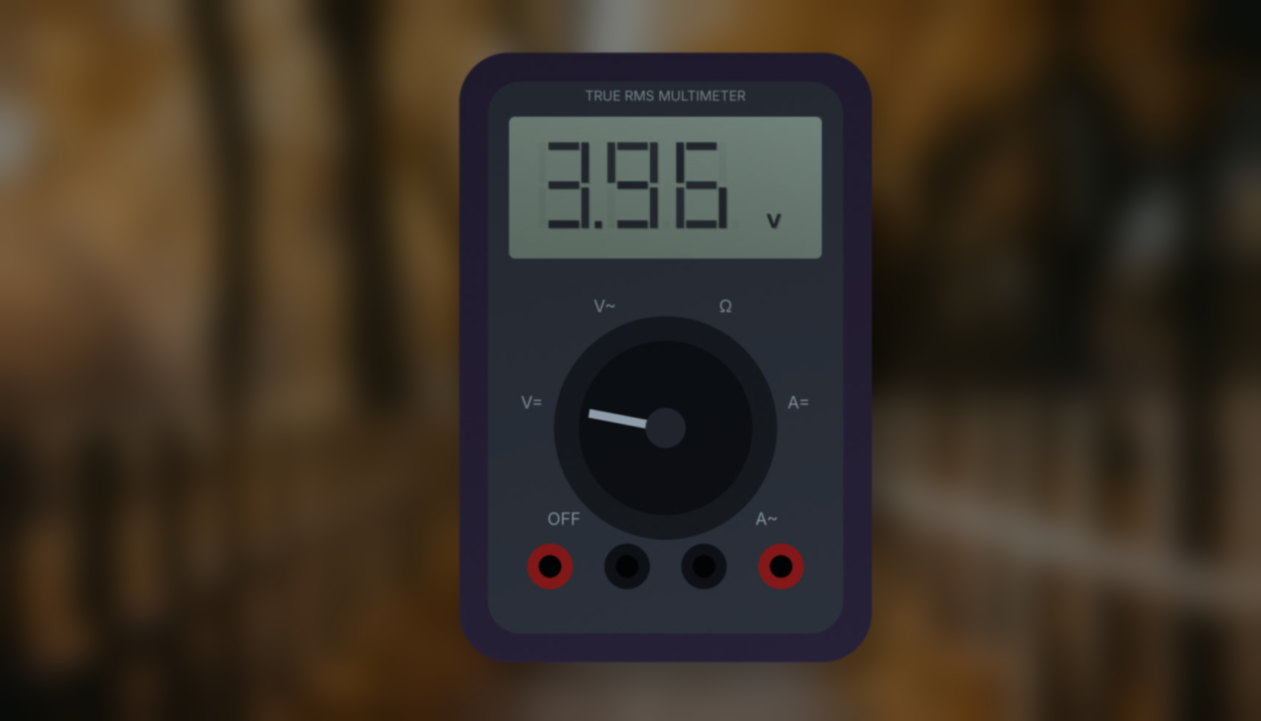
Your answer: 3.96
